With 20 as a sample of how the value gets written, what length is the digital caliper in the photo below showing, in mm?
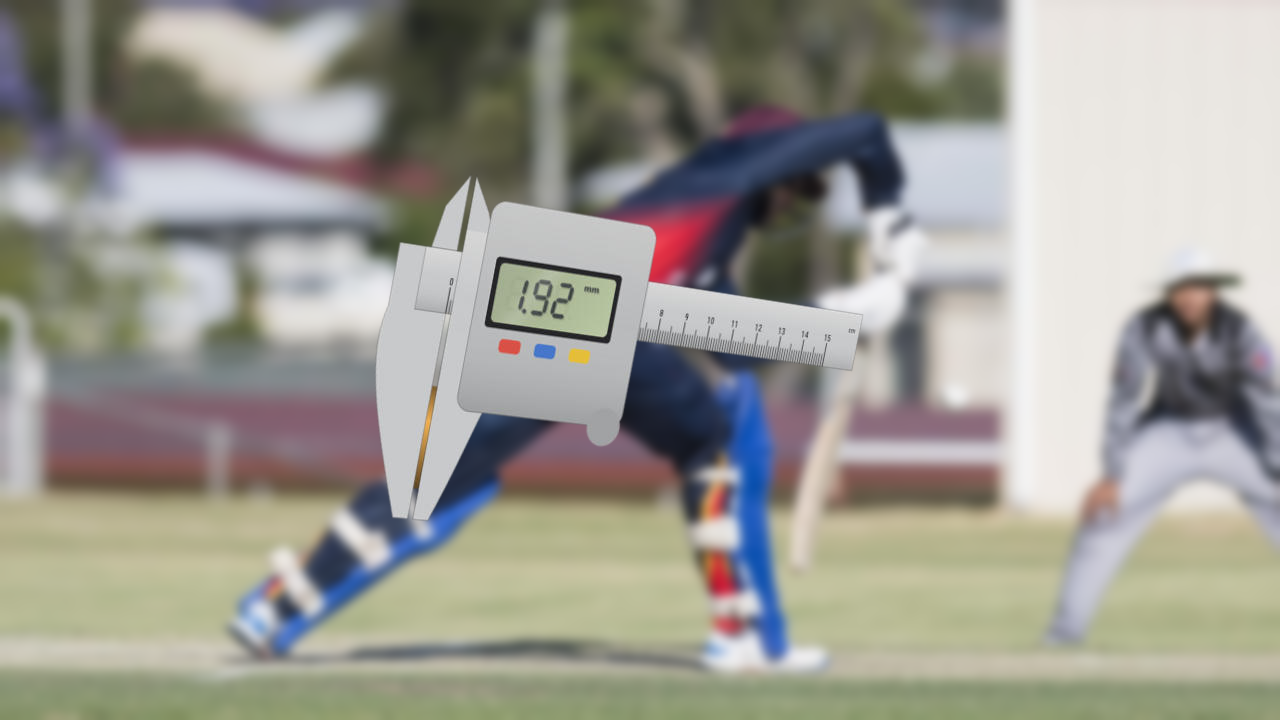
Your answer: 1.92
